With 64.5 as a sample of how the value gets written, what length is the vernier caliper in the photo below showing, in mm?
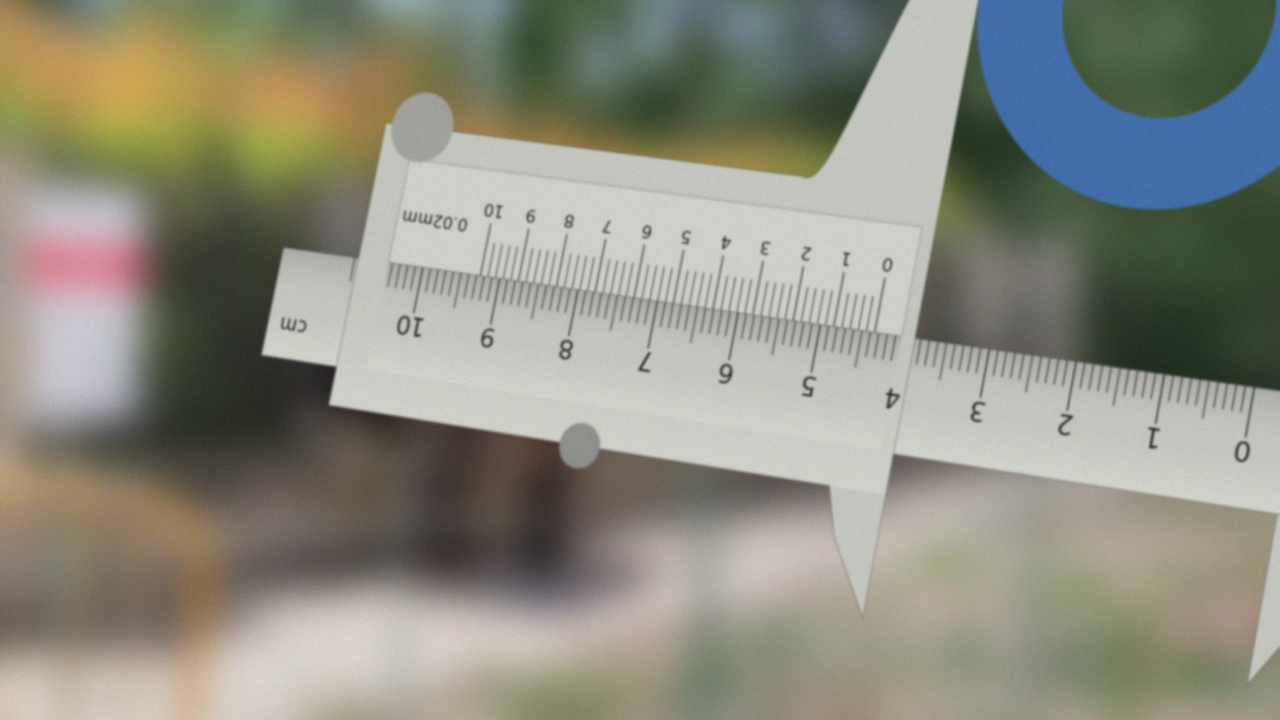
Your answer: 43.5
